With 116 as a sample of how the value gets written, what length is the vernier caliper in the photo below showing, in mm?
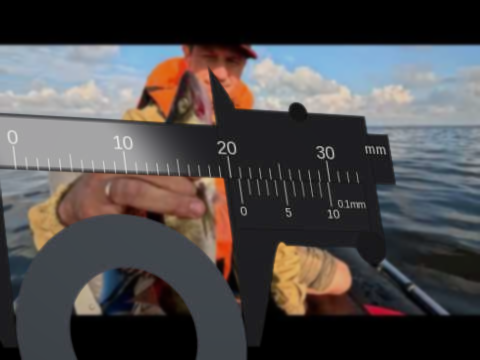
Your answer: 20.8
